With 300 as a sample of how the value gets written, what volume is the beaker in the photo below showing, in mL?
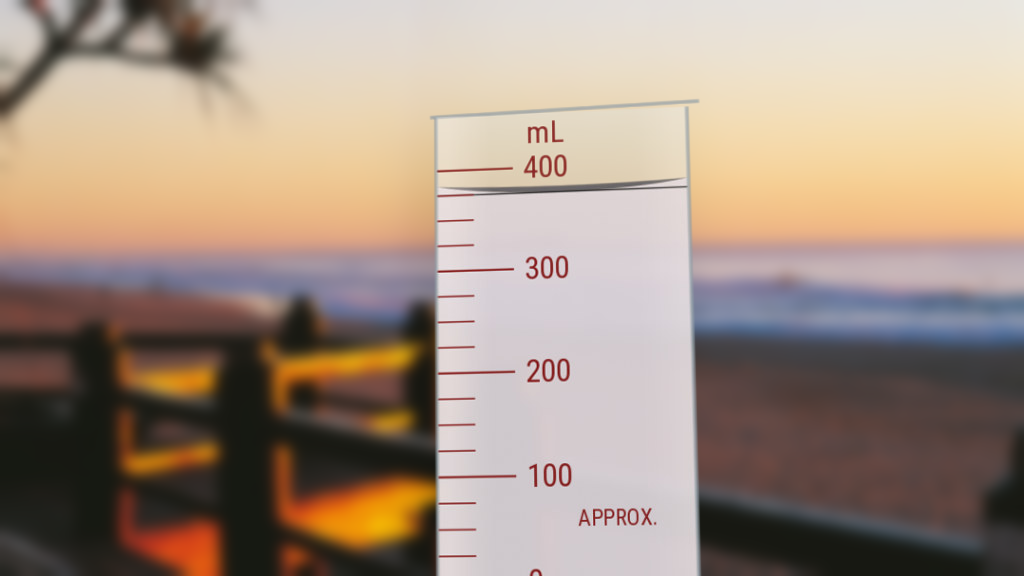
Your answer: 375
